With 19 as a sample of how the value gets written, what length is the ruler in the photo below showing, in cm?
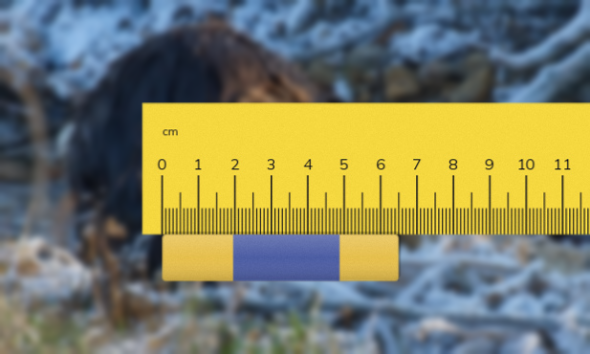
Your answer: 6.5
